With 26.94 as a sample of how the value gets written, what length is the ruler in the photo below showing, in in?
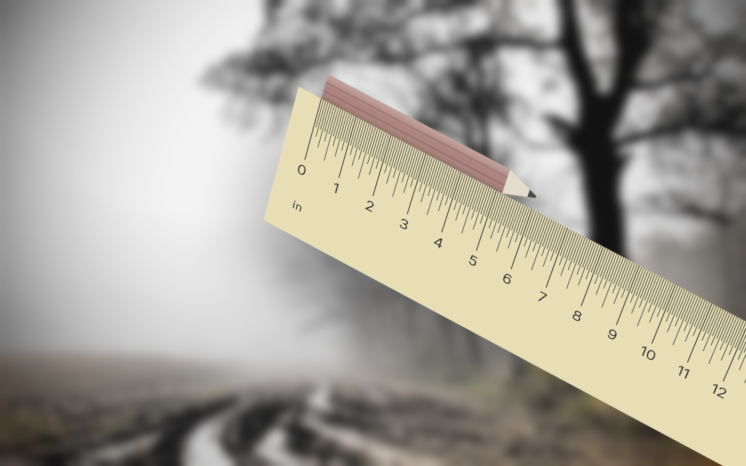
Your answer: 6
